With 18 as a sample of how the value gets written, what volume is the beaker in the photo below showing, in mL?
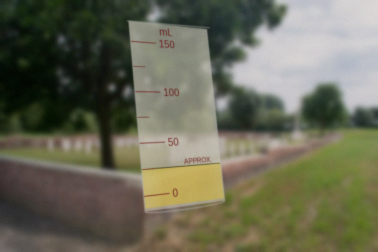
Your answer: 25
